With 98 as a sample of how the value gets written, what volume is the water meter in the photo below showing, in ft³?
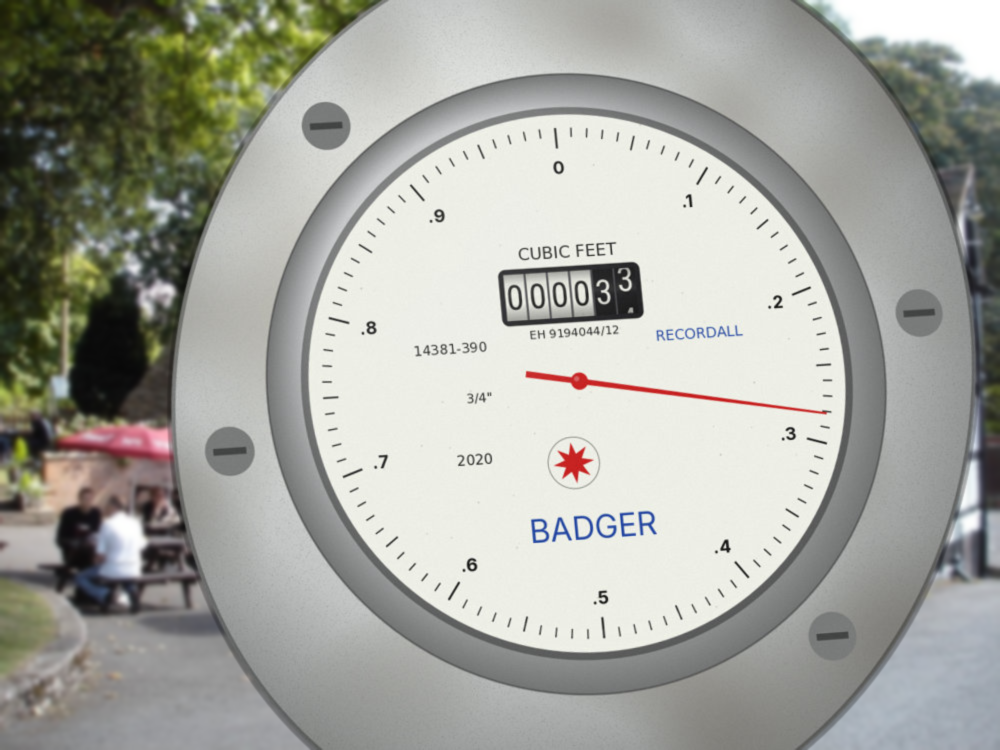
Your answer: 33.28
